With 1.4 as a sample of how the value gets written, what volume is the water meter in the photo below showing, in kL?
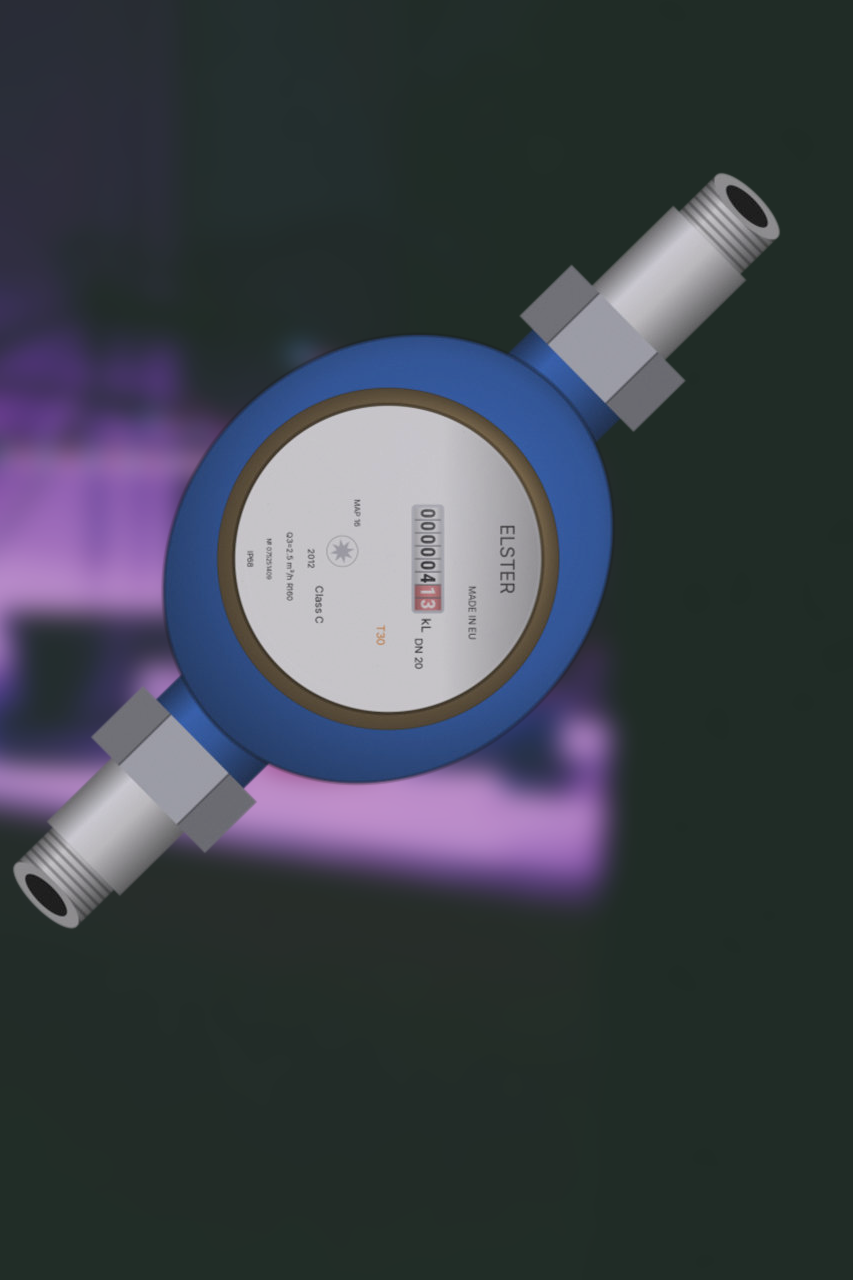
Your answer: 4.13
